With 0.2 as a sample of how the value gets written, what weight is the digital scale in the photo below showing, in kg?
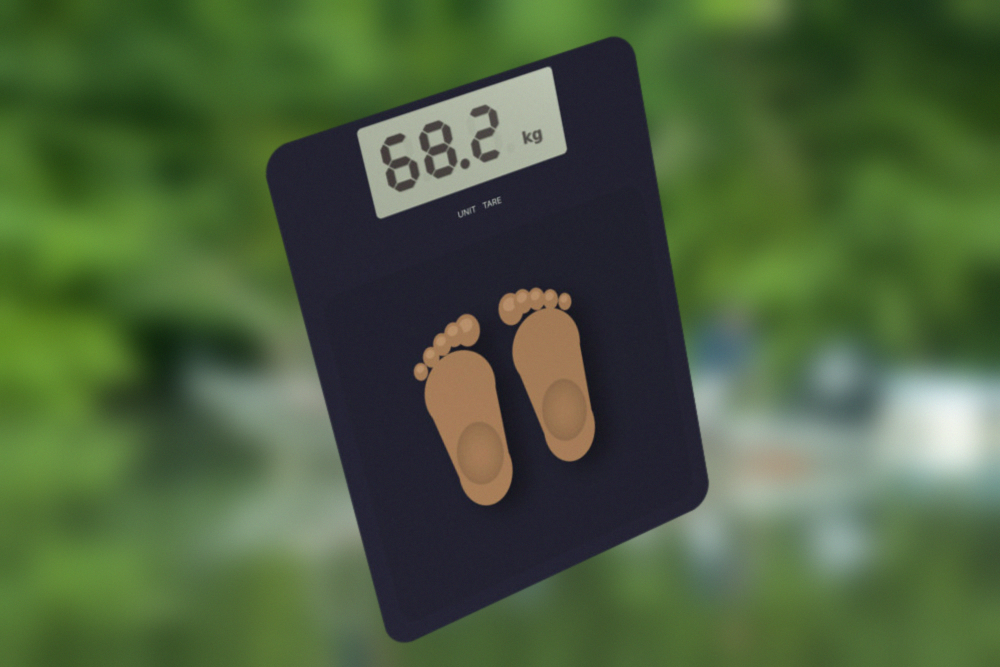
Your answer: 68.2
